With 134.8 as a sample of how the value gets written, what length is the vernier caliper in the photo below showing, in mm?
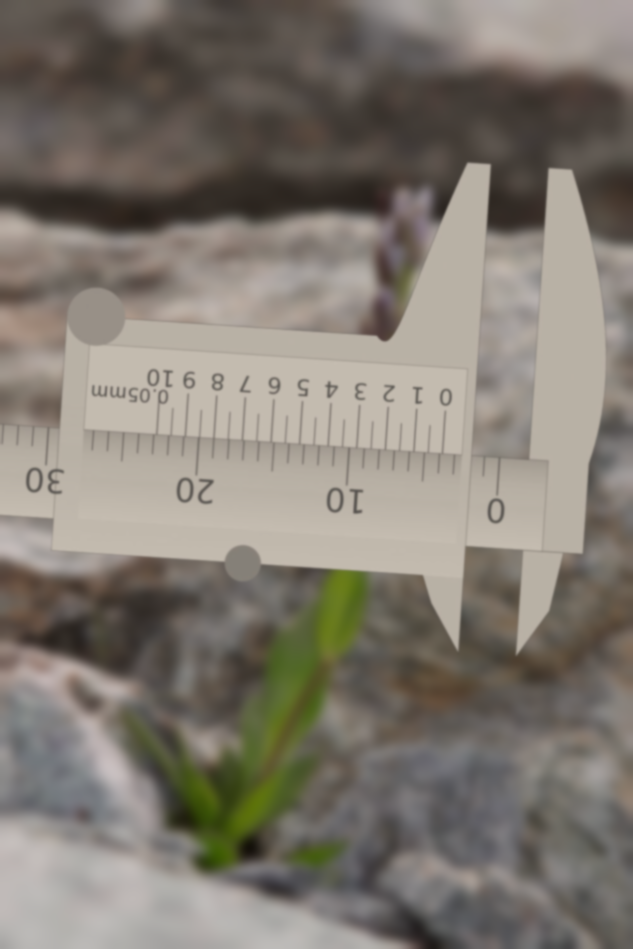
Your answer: 3.8
